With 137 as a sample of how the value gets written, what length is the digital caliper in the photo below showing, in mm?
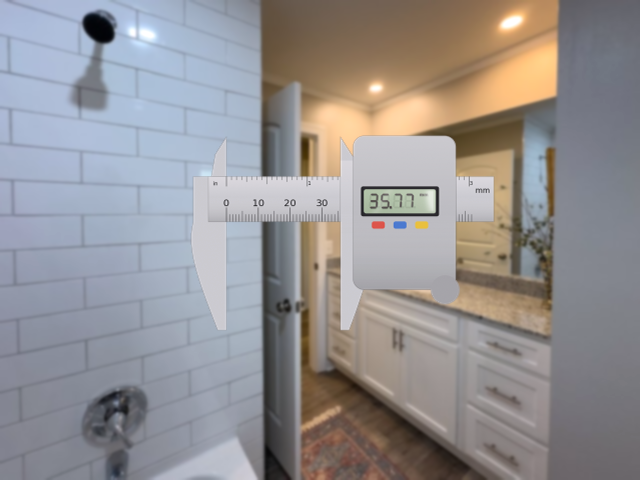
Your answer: 35.77
